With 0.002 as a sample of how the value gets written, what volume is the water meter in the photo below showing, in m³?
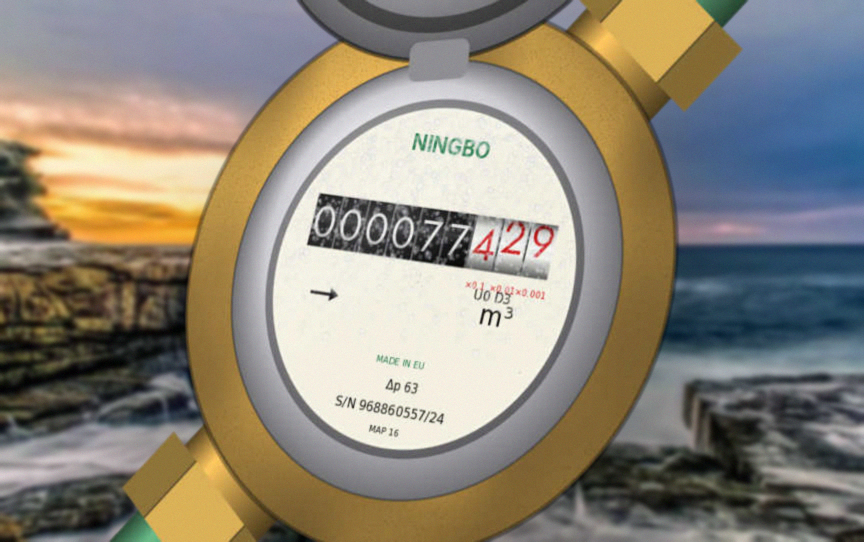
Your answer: 77.429
